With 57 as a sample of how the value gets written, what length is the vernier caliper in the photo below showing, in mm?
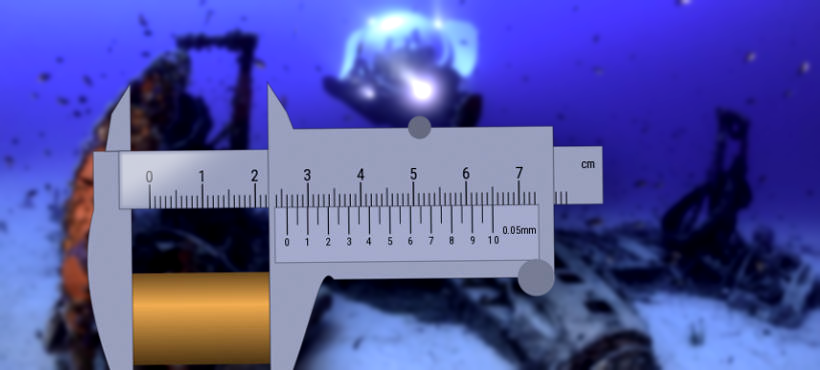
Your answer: 26.0
